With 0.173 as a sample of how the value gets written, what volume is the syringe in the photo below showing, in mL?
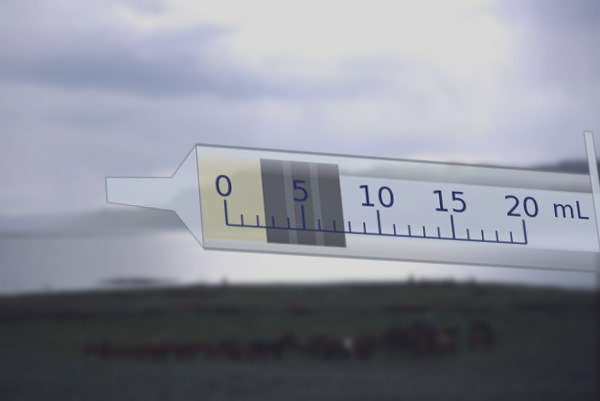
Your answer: 2.5
